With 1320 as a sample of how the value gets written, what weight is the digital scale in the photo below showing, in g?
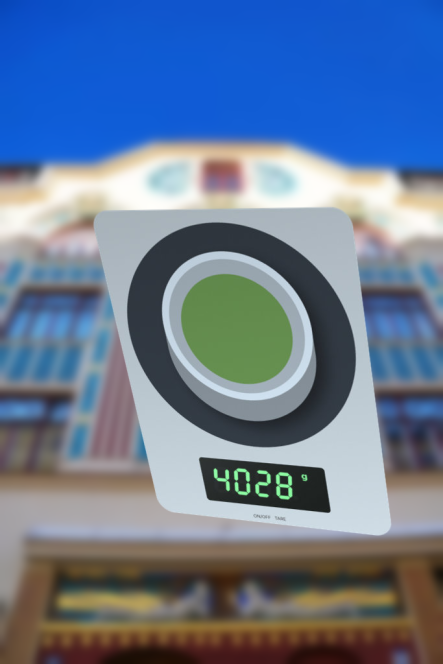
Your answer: 4028
